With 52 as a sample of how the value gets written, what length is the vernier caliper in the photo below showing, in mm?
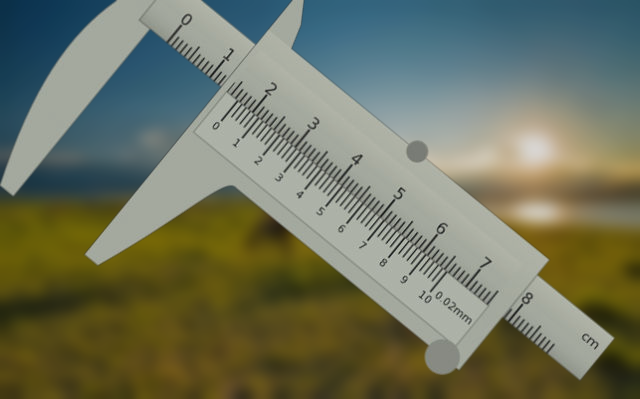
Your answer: 16.6
